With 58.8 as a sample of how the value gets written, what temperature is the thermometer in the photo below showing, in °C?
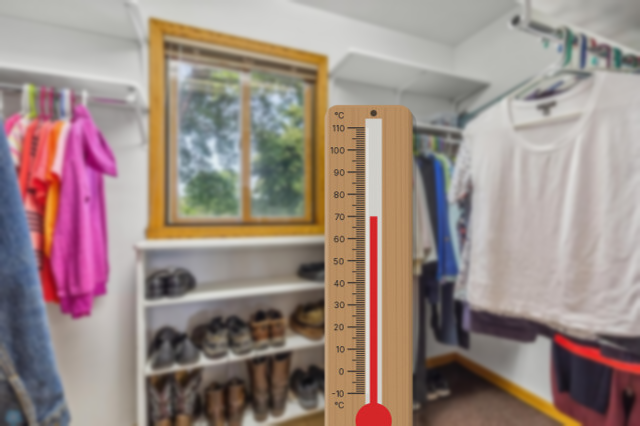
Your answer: 70
